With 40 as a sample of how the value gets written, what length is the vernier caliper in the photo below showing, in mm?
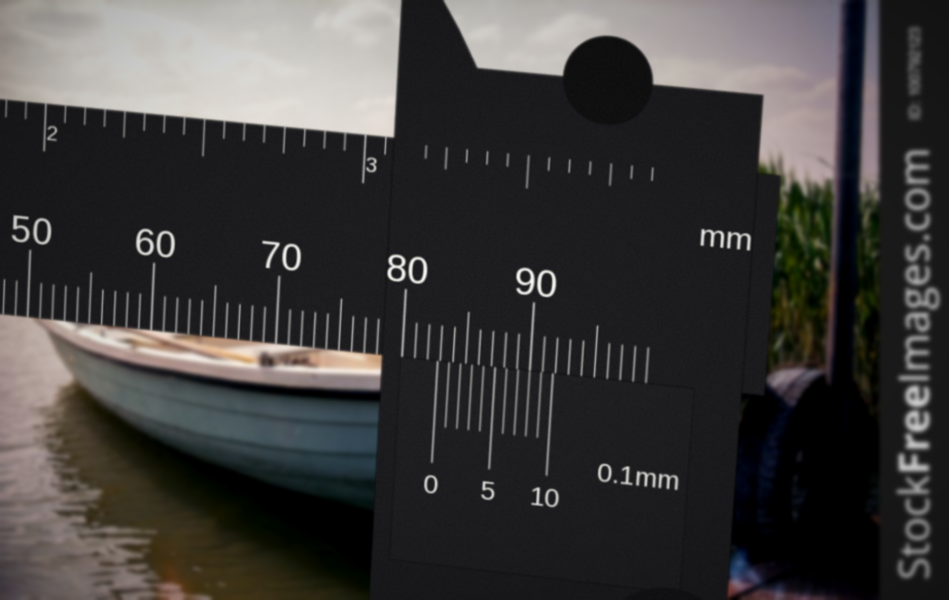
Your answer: 82.8
